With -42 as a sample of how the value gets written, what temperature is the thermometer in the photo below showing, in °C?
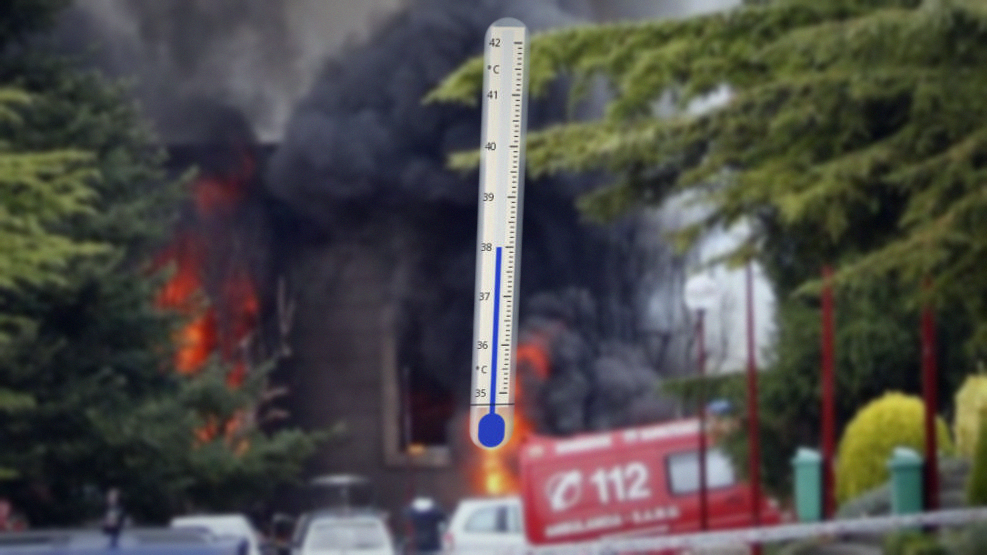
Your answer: 38
